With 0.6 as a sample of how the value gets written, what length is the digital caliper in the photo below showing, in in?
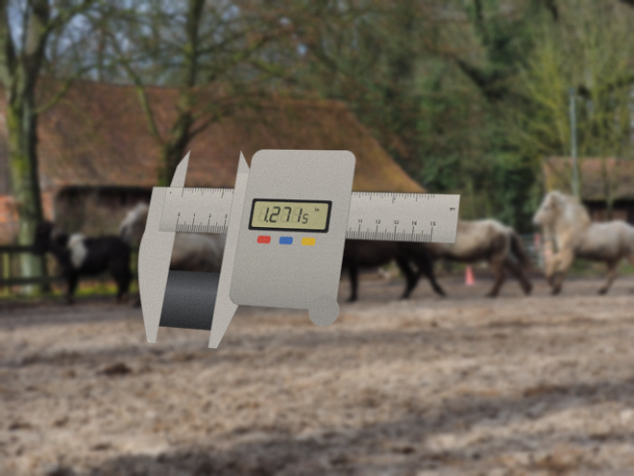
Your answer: 1.2715
